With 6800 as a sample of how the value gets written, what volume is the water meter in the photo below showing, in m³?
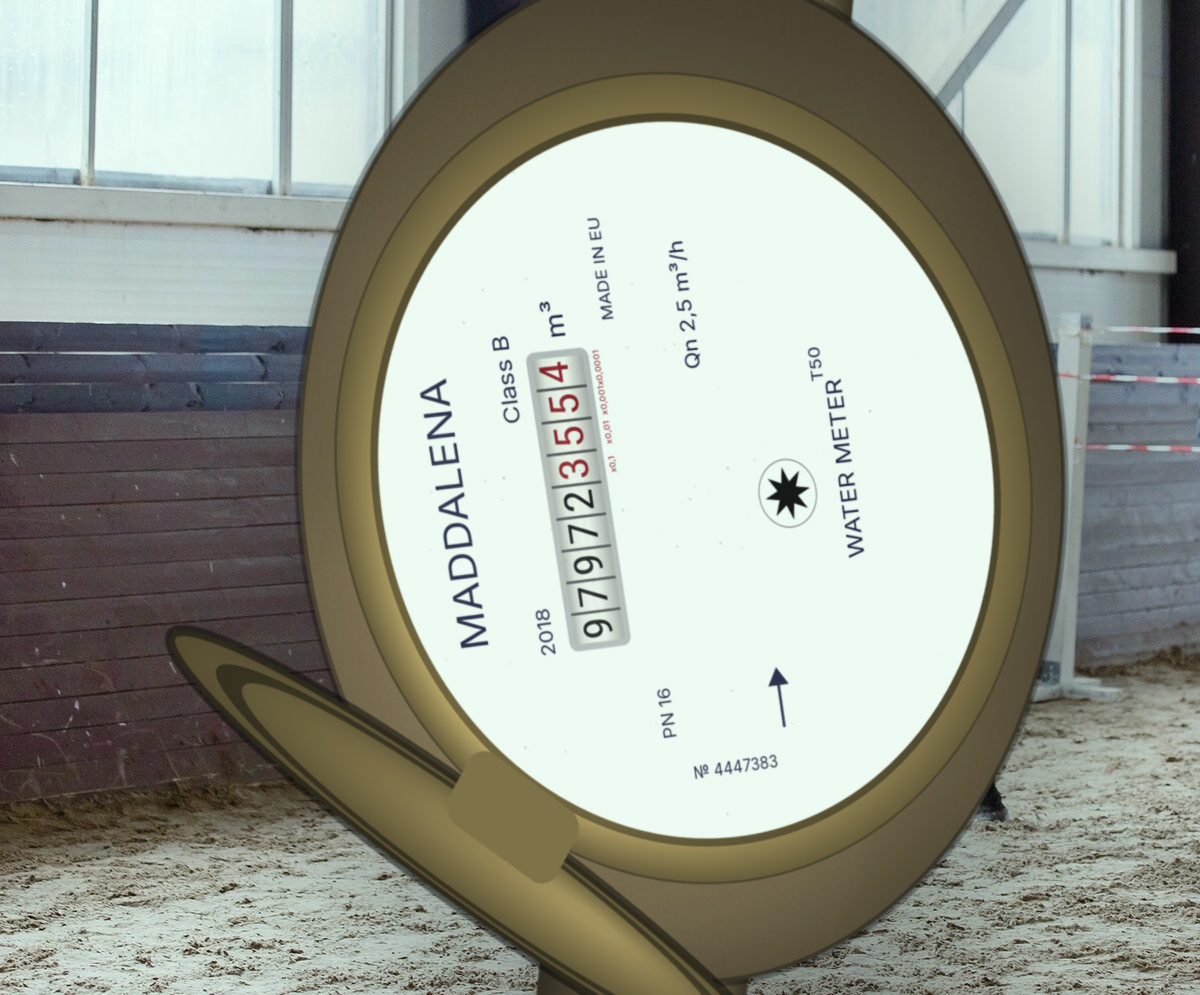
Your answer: 97972.3554
